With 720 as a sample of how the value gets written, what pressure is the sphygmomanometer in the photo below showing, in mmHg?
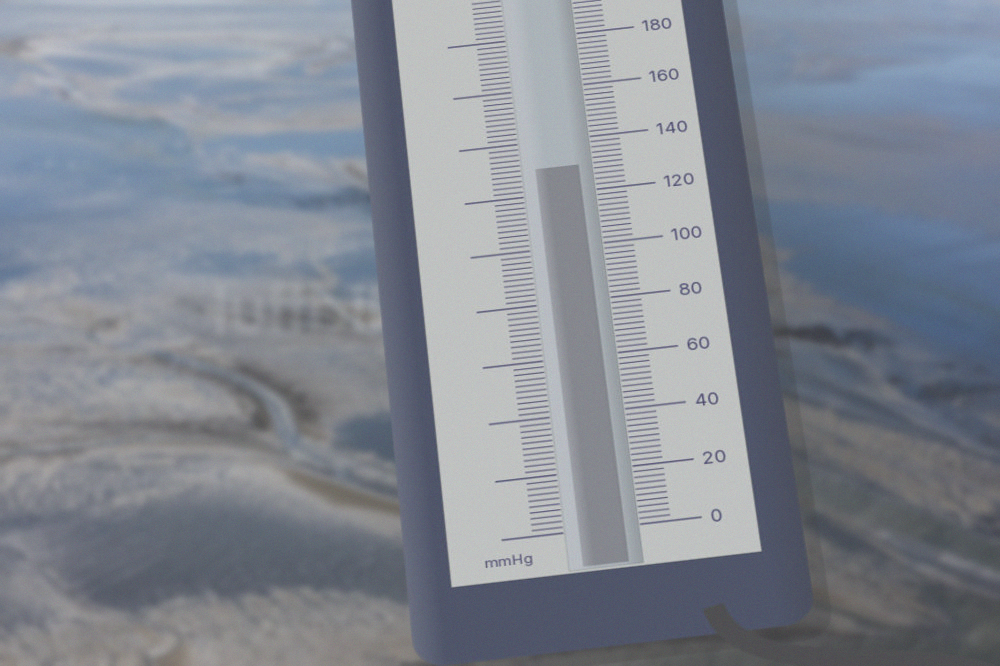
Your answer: 130
